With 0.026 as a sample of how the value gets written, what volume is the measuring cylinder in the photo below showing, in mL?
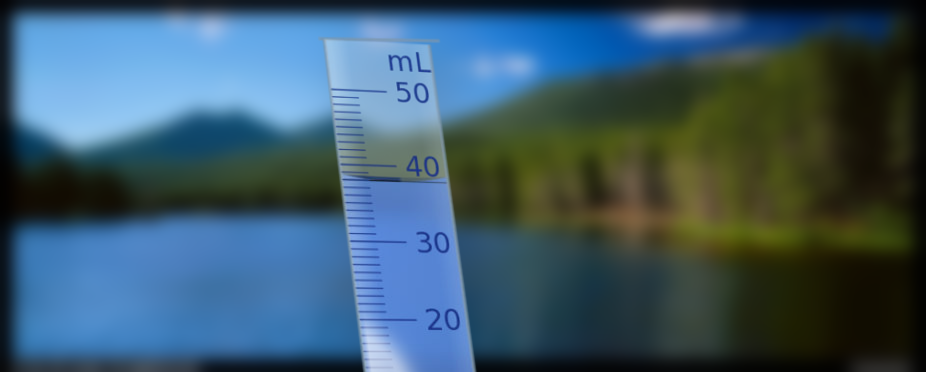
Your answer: 38
